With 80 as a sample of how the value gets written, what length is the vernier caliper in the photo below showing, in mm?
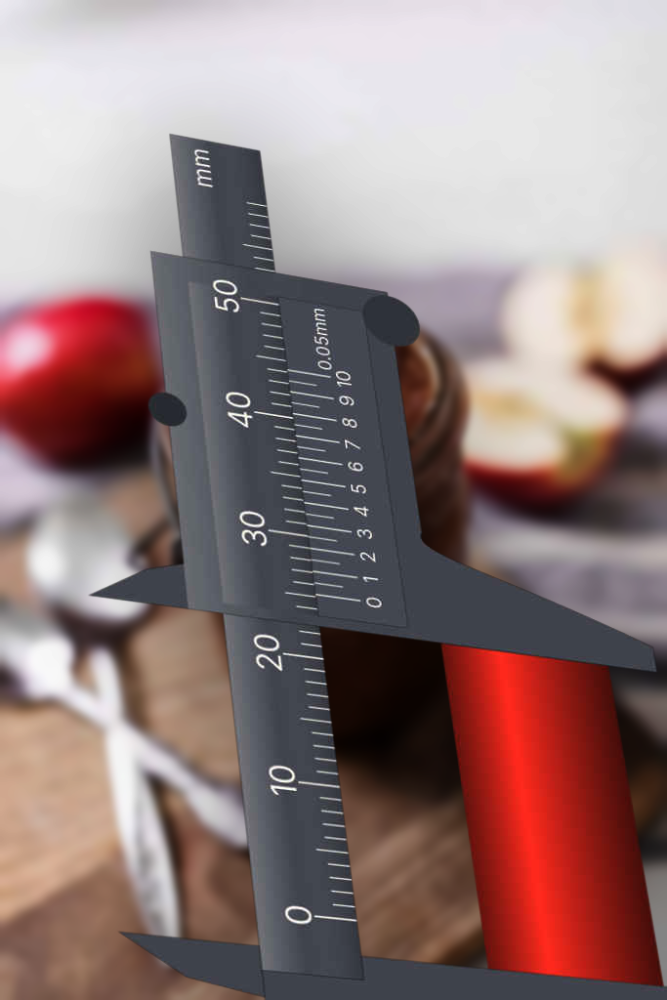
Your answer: 25.2
